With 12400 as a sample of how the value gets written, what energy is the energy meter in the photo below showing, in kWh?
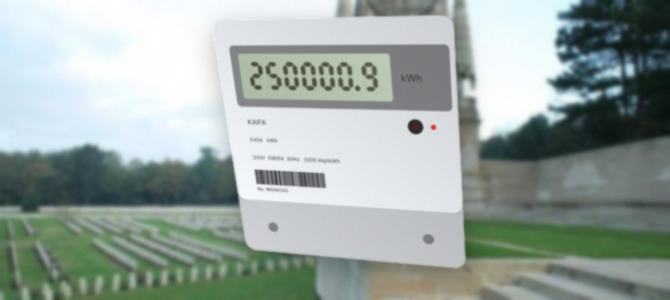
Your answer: 250000.9
